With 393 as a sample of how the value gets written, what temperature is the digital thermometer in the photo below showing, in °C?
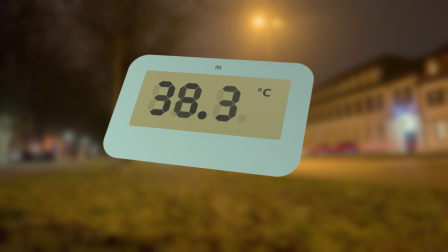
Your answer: 38.3
